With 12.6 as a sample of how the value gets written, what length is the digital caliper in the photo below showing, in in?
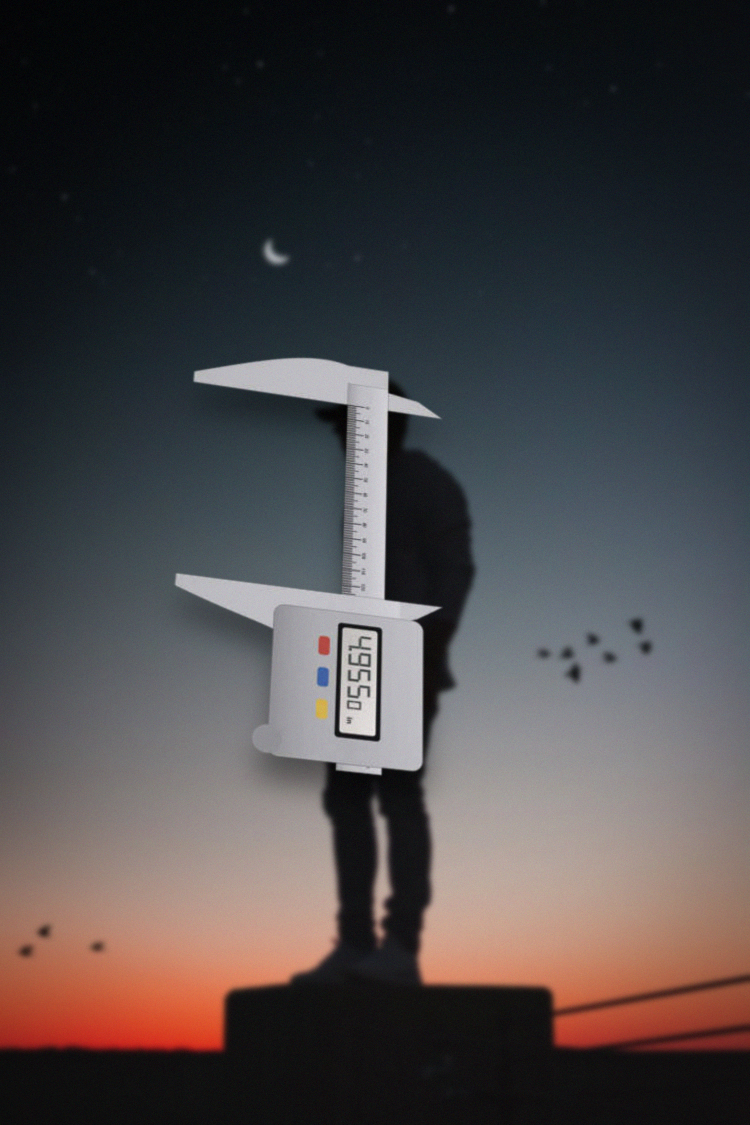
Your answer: 4.9550
